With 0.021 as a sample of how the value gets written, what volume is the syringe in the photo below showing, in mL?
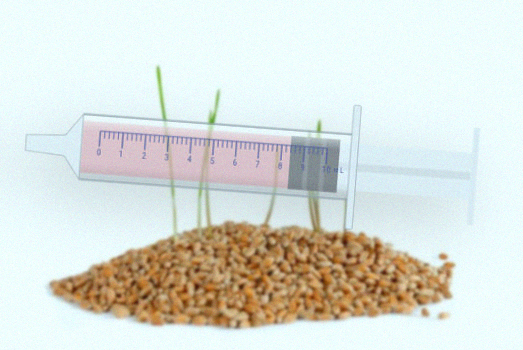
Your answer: 8.4
